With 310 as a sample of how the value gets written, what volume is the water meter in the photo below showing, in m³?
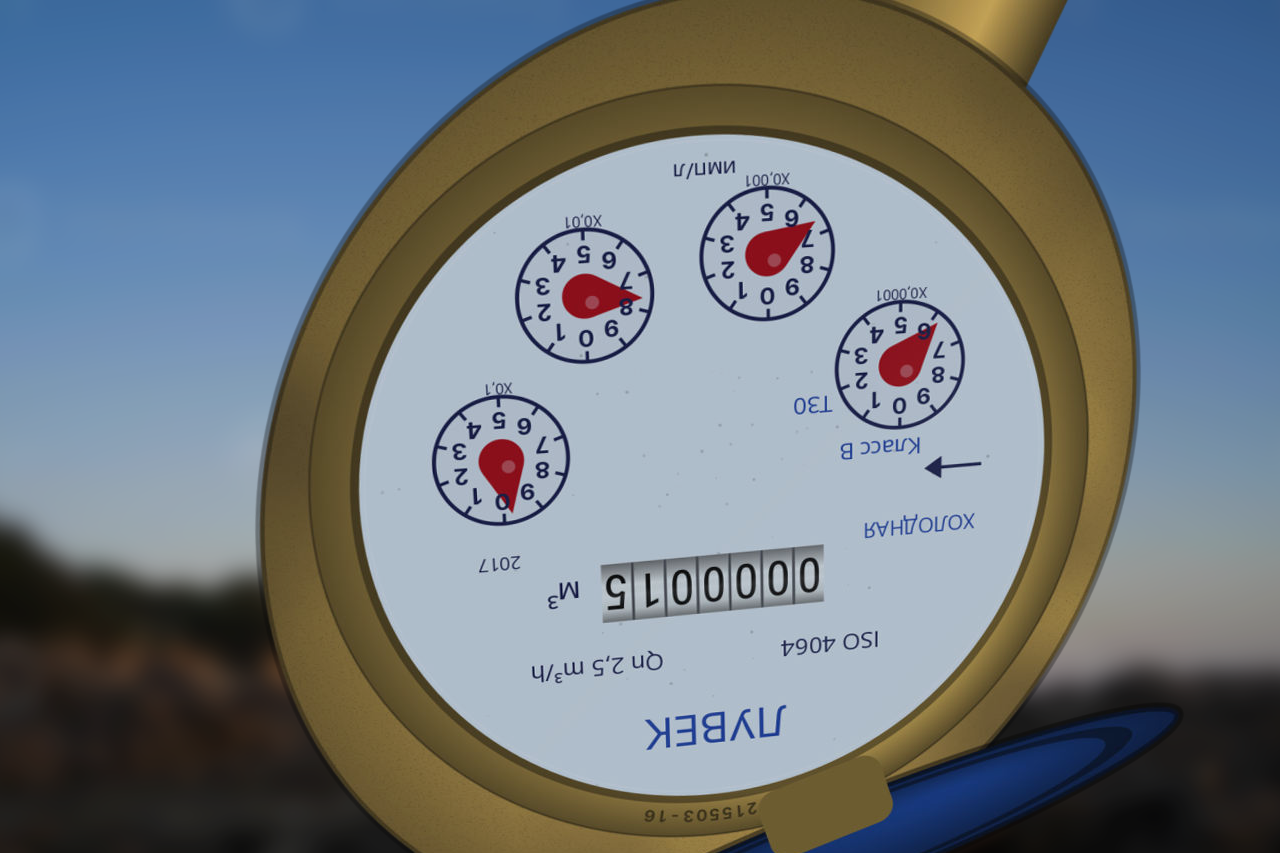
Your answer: 14.9766
